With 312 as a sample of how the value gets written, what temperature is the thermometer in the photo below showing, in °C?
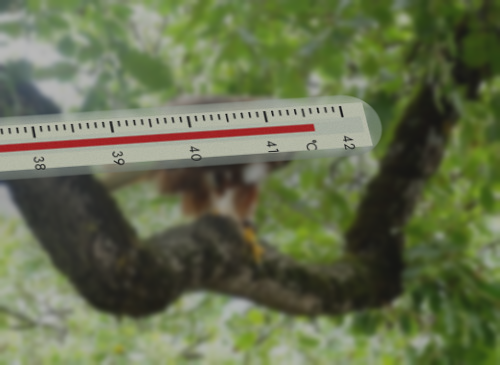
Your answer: 41.6
